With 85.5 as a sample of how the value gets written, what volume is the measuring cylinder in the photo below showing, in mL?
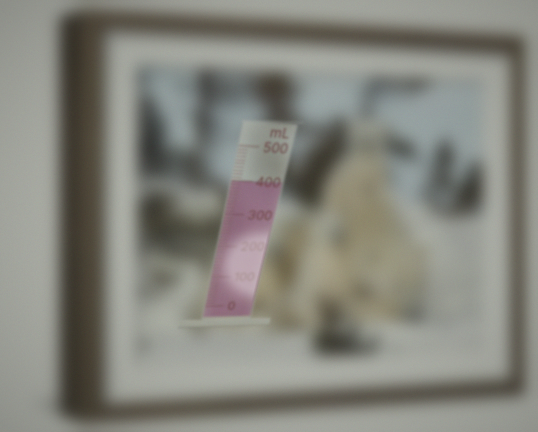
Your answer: 400
